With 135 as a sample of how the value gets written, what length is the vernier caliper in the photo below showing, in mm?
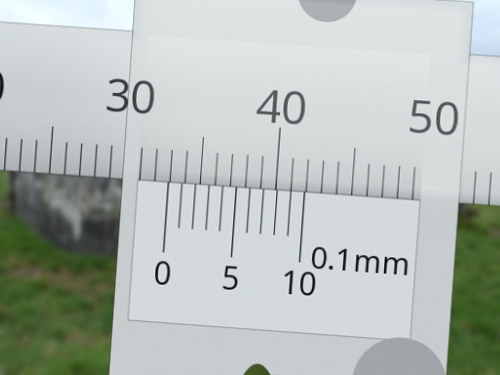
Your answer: 32.9
